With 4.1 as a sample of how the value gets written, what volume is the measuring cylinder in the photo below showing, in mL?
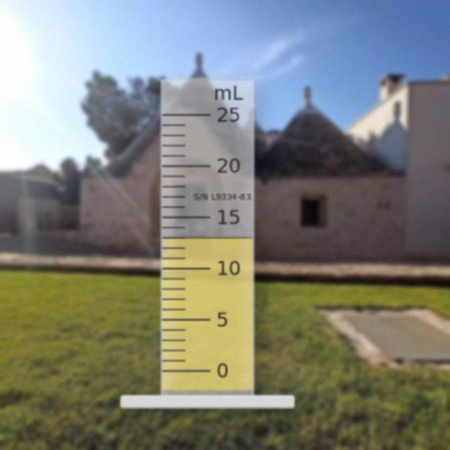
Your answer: 13
